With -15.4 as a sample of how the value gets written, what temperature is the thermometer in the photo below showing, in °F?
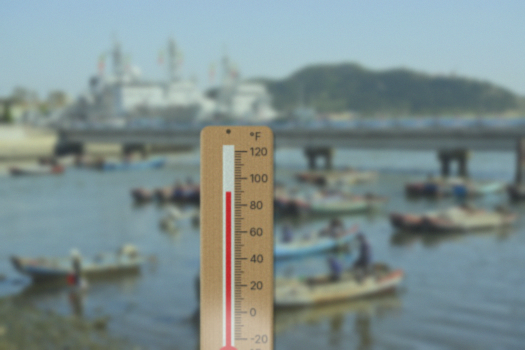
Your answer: 90
